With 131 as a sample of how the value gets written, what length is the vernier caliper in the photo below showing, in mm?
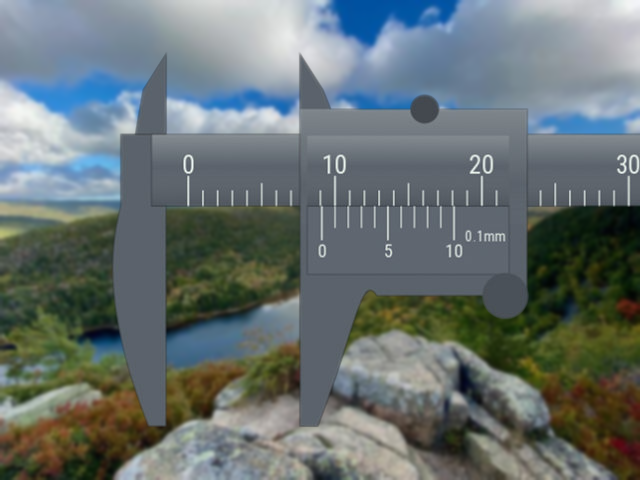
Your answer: 9.1
